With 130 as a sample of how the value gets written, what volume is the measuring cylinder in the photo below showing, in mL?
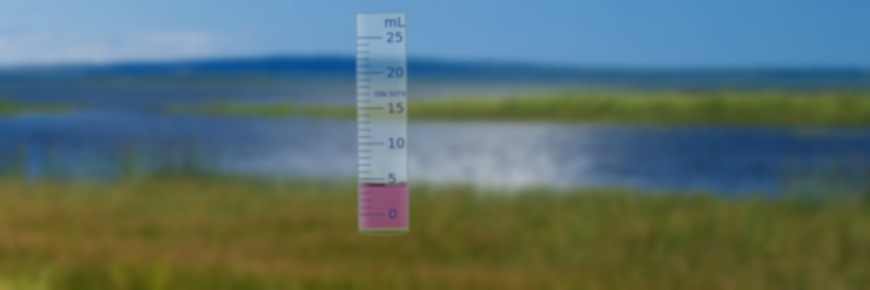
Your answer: 4
